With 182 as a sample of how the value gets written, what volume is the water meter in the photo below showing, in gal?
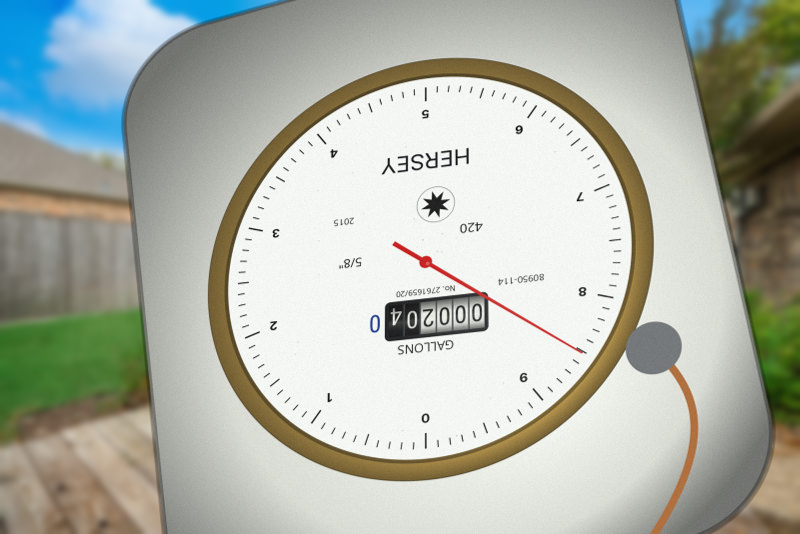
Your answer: 2038.5
